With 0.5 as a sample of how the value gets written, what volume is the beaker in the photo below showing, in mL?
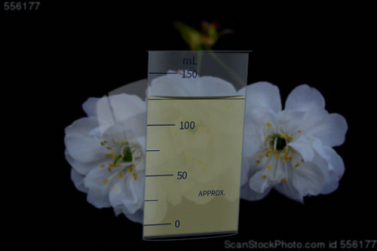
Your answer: 125
